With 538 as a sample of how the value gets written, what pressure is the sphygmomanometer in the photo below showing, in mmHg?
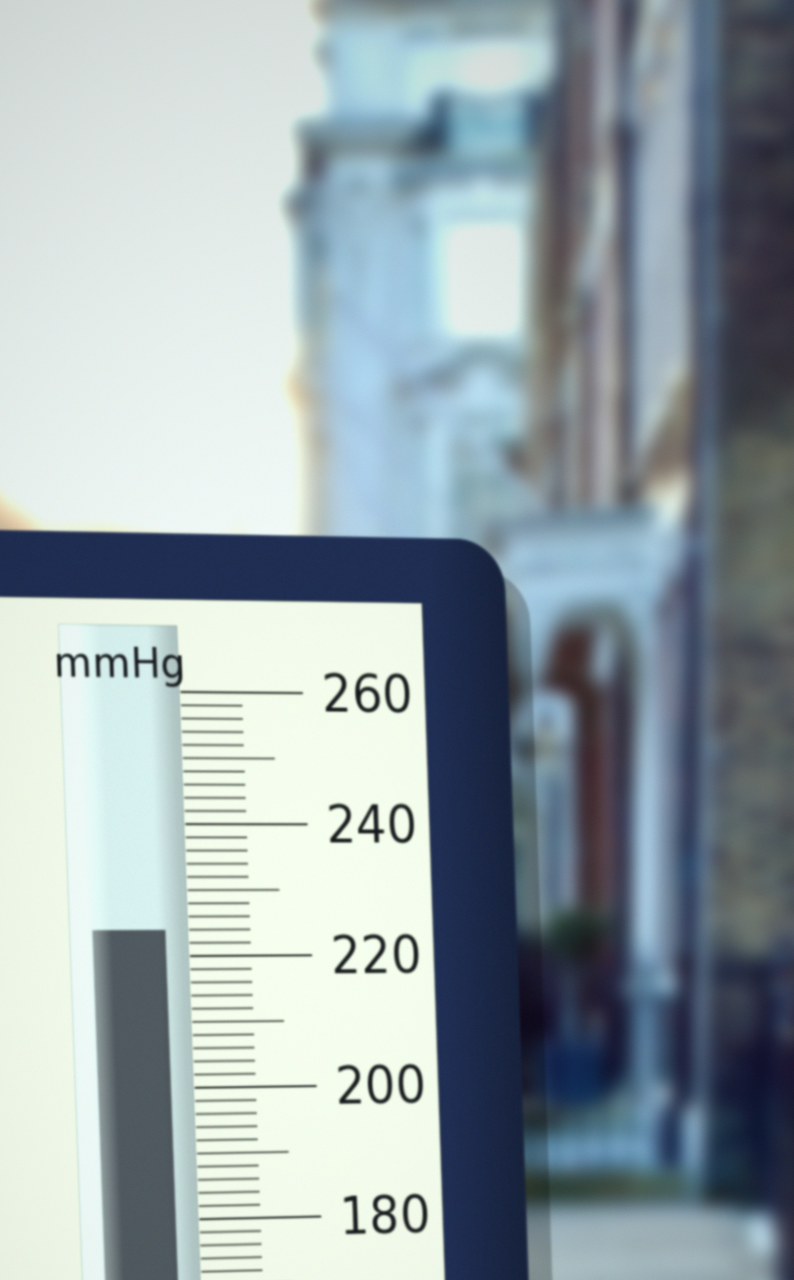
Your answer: 224
